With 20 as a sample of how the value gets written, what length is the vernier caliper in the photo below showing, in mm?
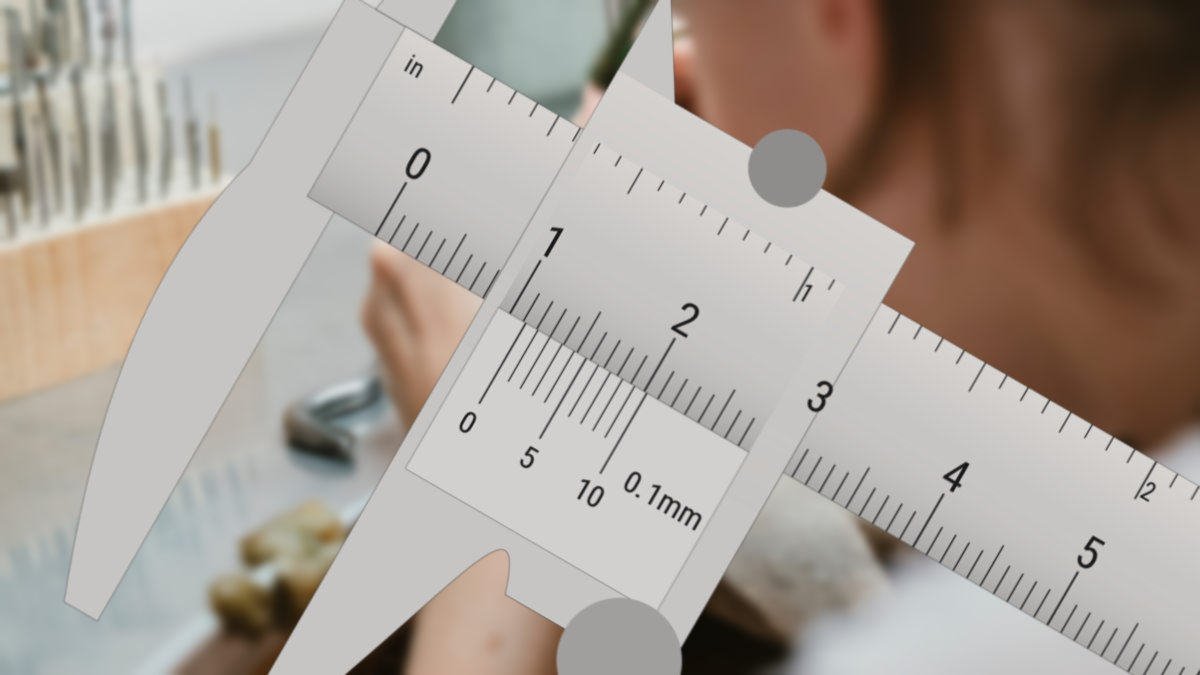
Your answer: 11.2
